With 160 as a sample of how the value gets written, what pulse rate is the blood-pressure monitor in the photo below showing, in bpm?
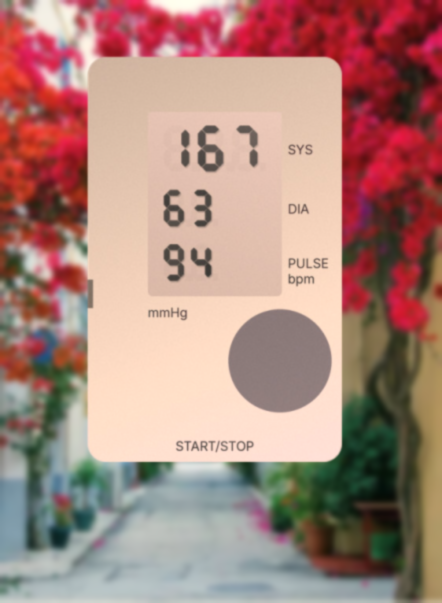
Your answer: 94
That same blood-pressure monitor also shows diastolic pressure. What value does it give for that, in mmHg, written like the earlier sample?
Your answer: 63
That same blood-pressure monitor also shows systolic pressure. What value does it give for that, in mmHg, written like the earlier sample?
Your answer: 167
